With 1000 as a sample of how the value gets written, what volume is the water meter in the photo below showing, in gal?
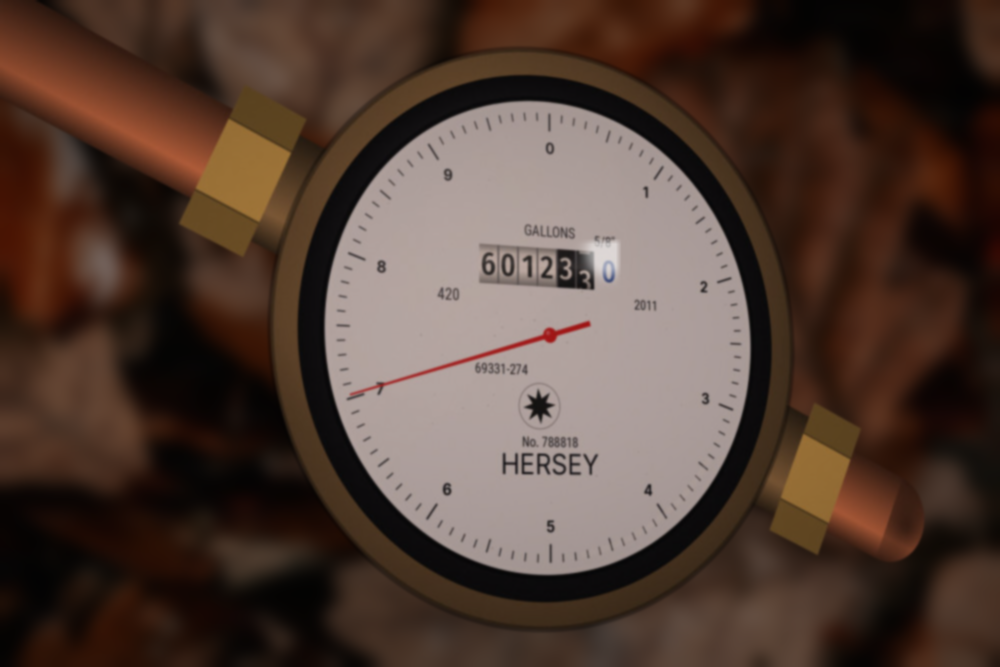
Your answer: 6012327.0
